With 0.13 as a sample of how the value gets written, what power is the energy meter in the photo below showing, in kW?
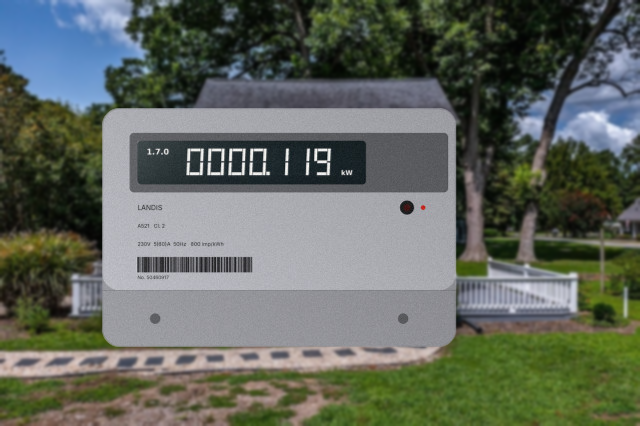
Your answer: 0.119
